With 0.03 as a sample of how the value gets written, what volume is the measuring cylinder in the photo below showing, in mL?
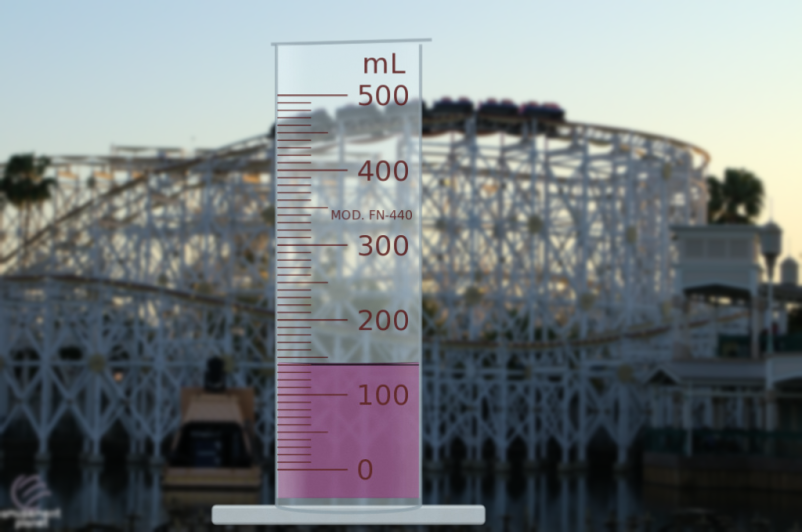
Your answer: 140
